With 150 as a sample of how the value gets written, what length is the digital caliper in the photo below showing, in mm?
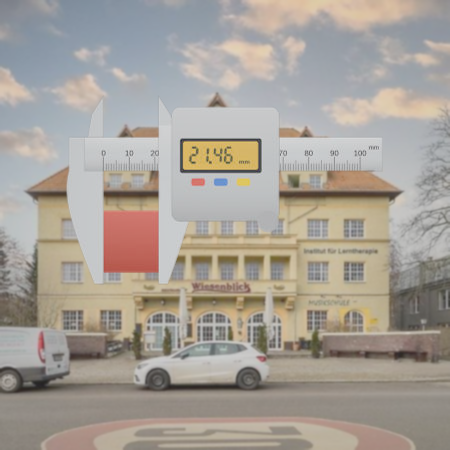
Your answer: 21.46
